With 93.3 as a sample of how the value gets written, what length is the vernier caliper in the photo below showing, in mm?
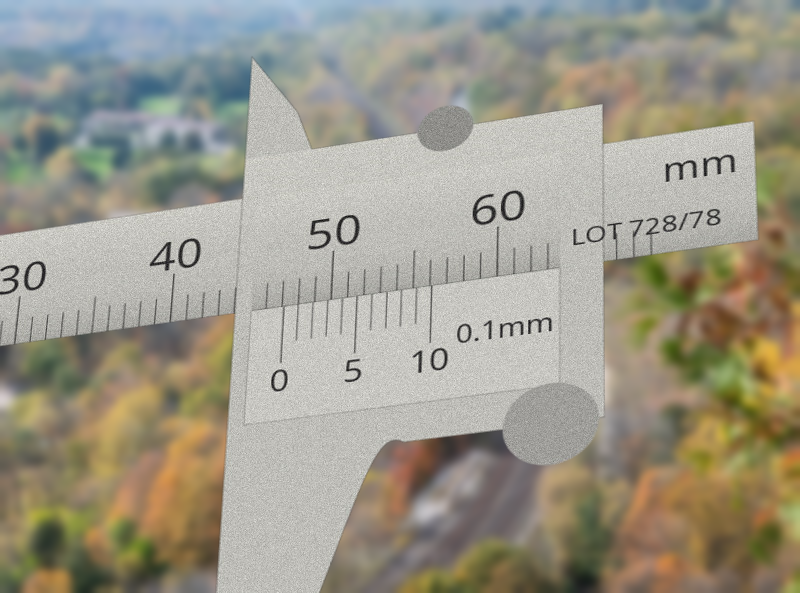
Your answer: 47.1
